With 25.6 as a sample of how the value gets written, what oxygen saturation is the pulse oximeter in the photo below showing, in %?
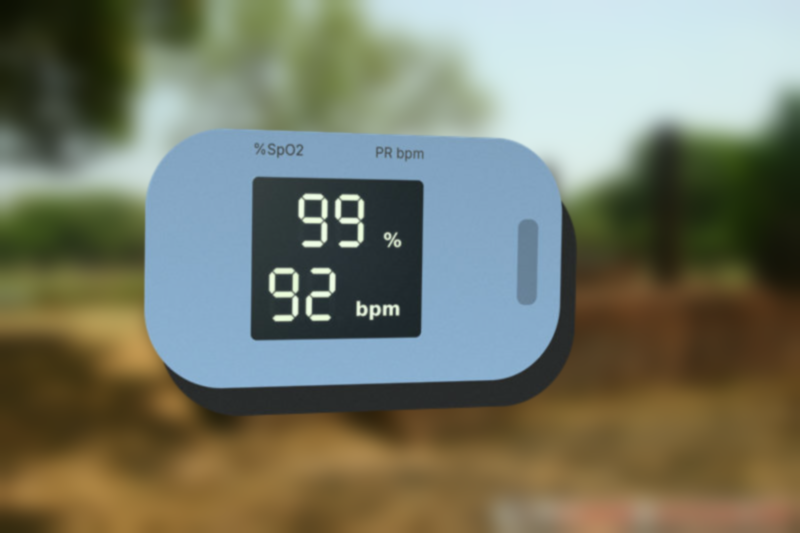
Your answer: 99
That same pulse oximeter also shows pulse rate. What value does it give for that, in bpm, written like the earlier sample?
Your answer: 92
